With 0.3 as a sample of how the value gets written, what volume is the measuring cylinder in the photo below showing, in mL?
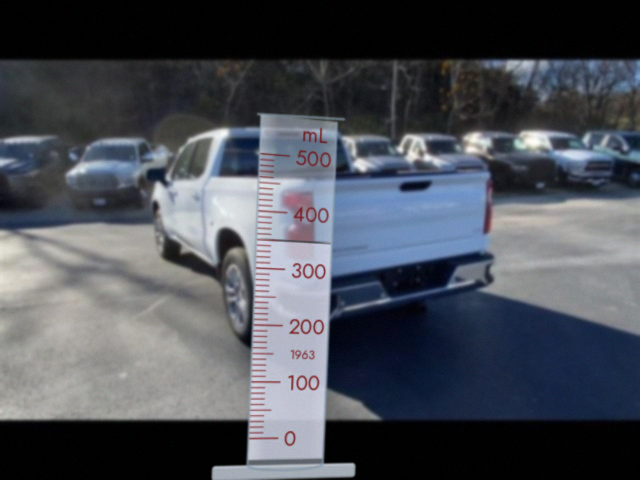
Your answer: 350
